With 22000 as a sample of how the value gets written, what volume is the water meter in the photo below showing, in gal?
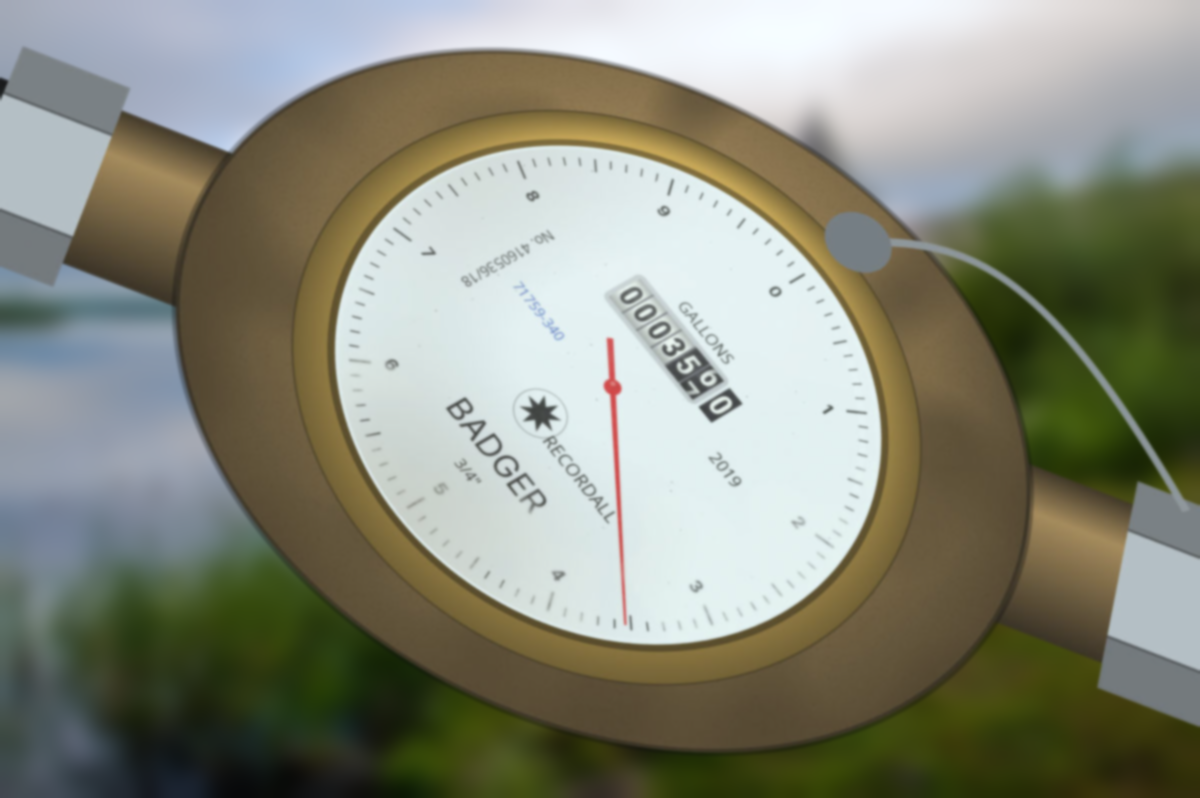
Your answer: 3563.5
